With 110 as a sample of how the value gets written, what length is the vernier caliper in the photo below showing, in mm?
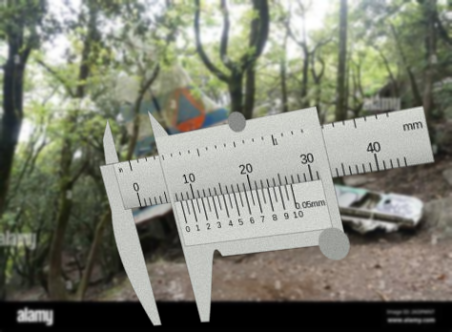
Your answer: 7.6
